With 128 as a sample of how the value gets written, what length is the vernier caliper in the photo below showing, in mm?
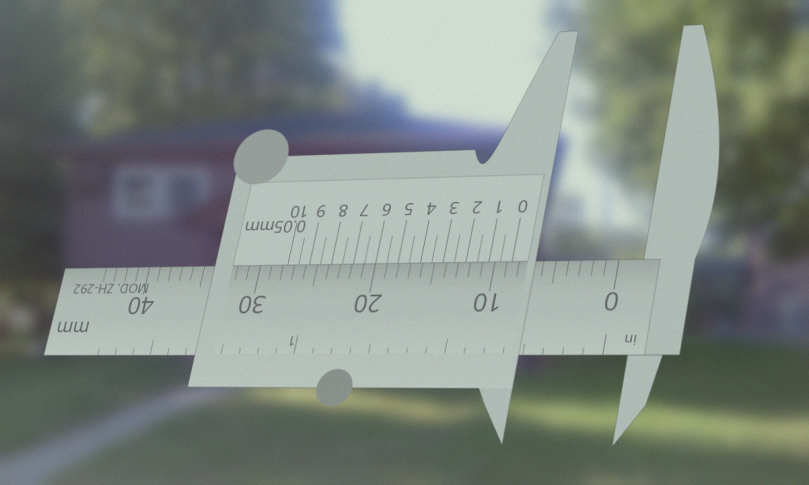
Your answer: 8.6
